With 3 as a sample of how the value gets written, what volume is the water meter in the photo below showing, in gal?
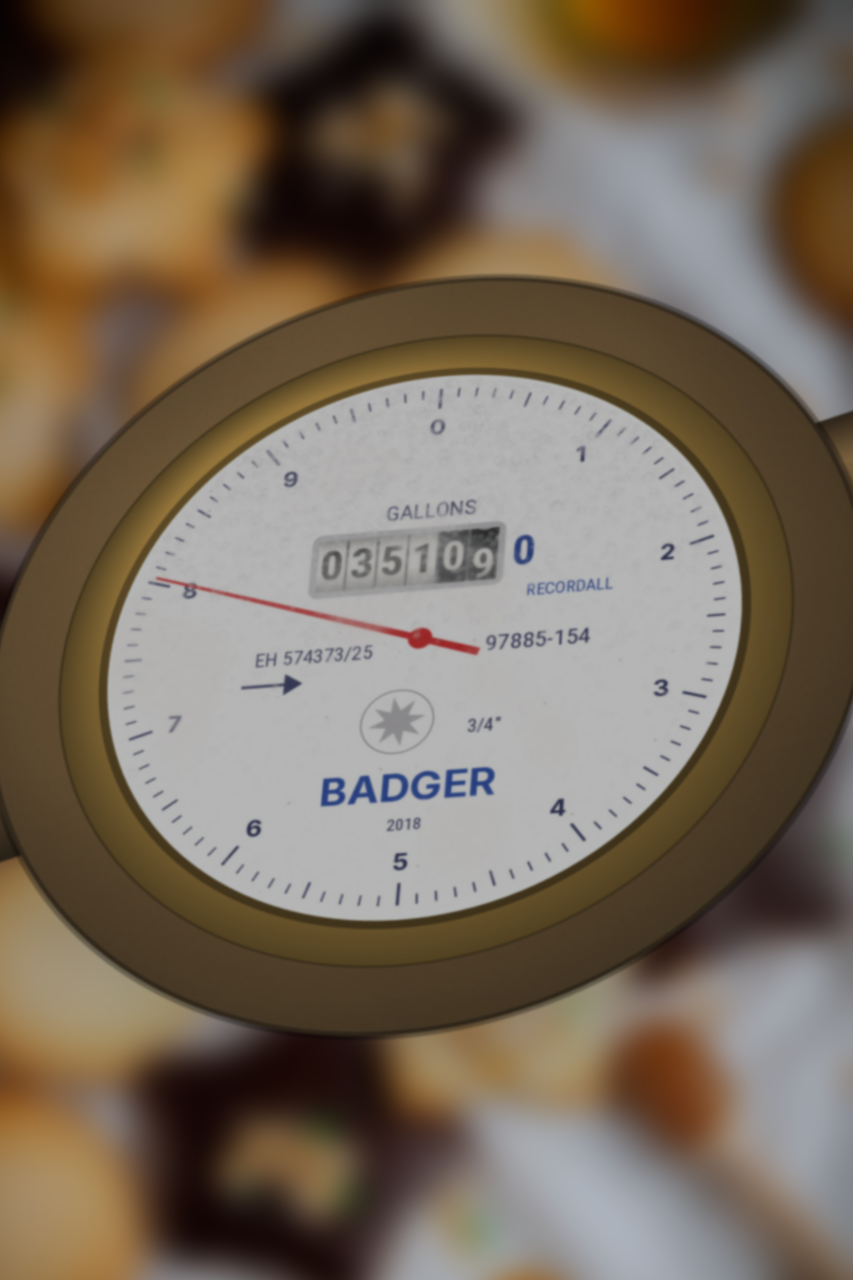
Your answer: 351088.0
